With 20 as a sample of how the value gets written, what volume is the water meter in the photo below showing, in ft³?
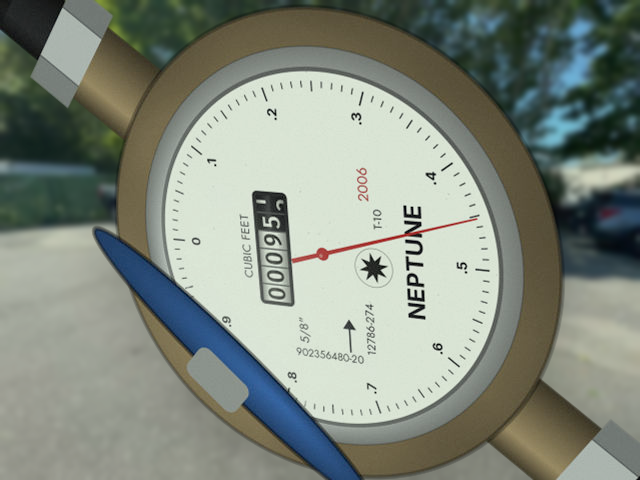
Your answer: 951.45
